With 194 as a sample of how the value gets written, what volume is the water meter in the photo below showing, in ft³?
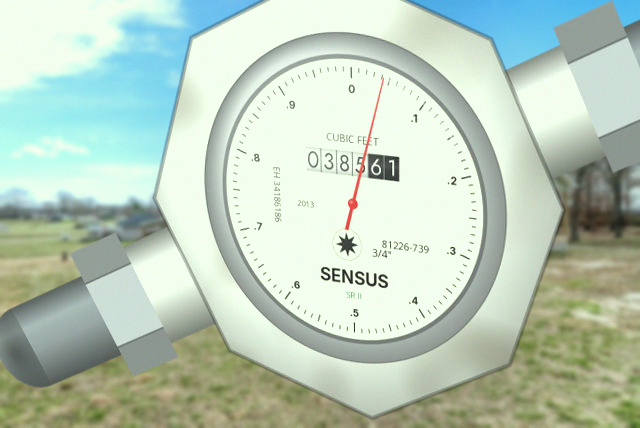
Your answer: 38561.04
